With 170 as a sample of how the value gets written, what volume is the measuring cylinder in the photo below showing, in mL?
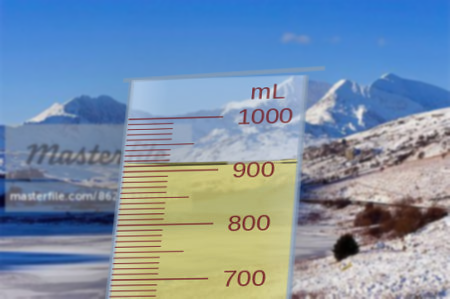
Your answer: 910
